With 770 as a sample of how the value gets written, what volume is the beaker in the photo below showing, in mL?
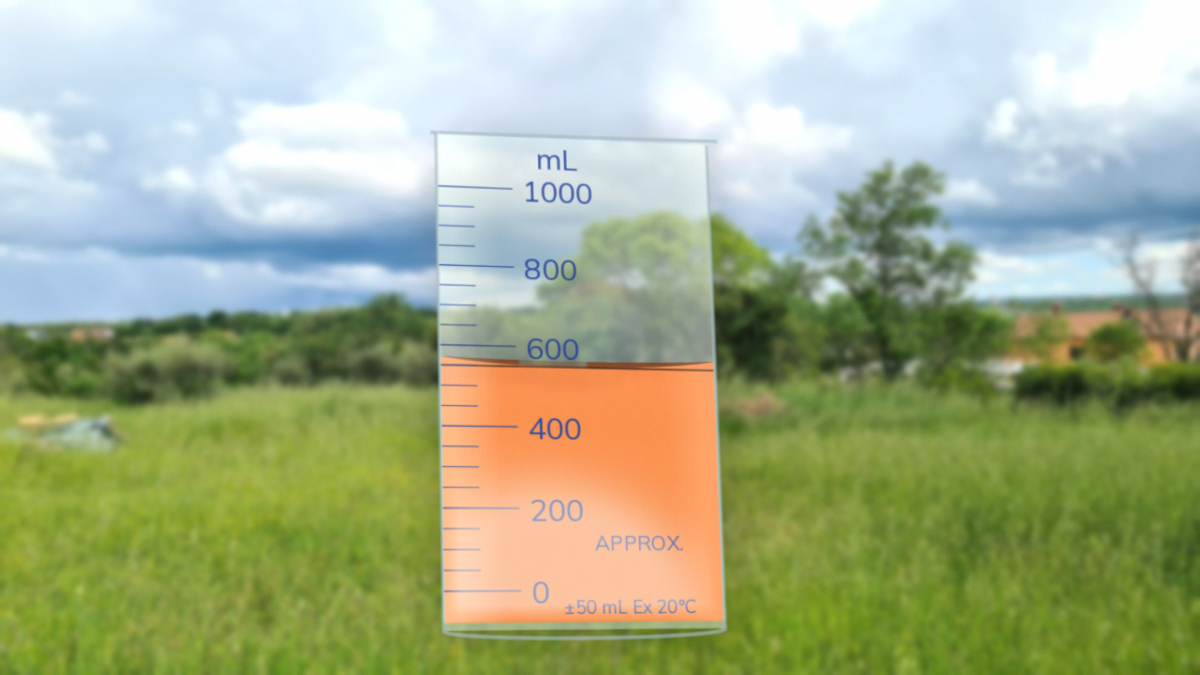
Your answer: 550
